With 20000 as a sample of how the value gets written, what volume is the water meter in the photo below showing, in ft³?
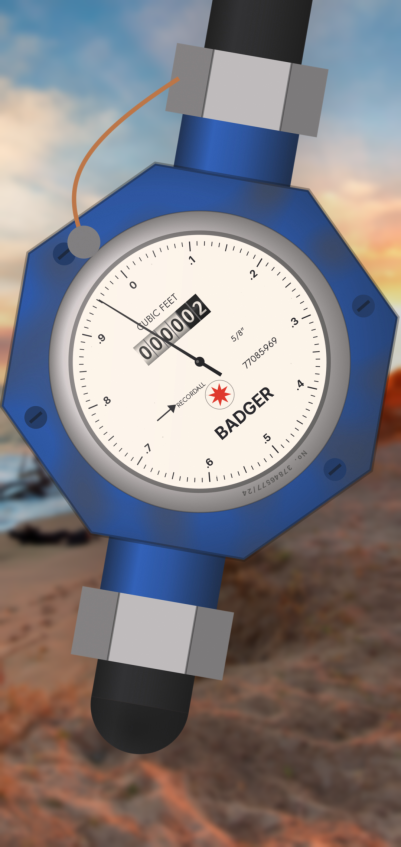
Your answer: 1.95
